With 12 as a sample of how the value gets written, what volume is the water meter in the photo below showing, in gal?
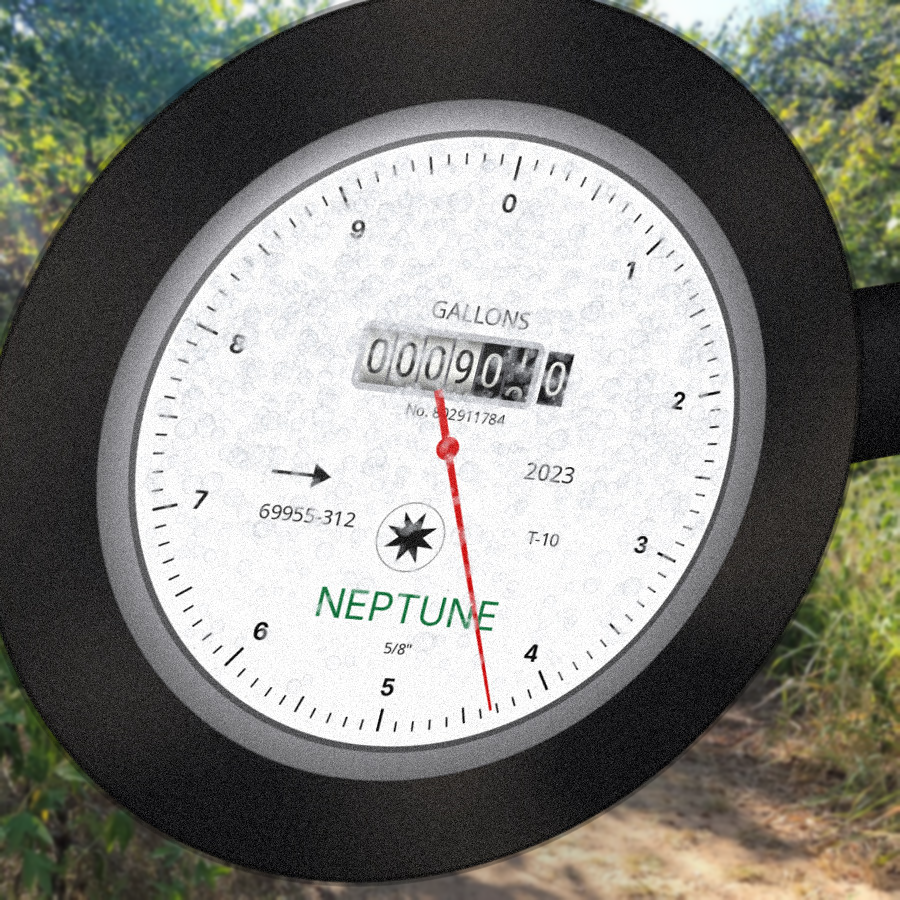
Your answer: 9014.3
